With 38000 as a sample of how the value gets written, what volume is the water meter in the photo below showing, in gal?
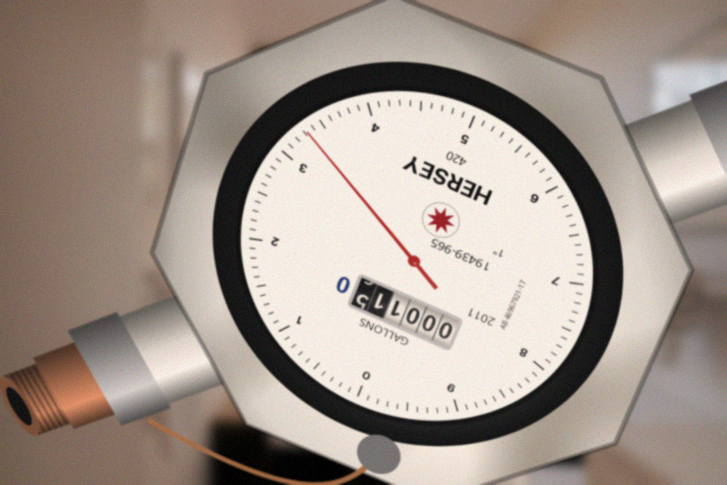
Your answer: 1153.3
